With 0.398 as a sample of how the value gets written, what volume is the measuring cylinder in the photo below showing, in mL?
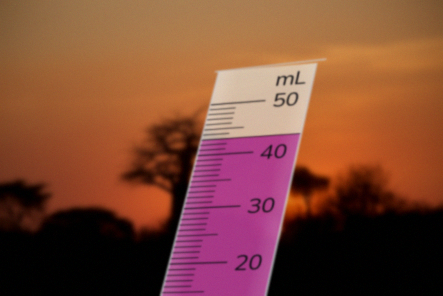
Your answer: 43
